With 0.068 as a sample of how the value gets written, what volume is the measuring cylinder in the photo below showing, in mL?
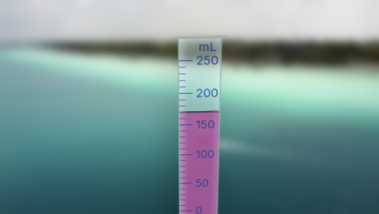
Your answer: 170
